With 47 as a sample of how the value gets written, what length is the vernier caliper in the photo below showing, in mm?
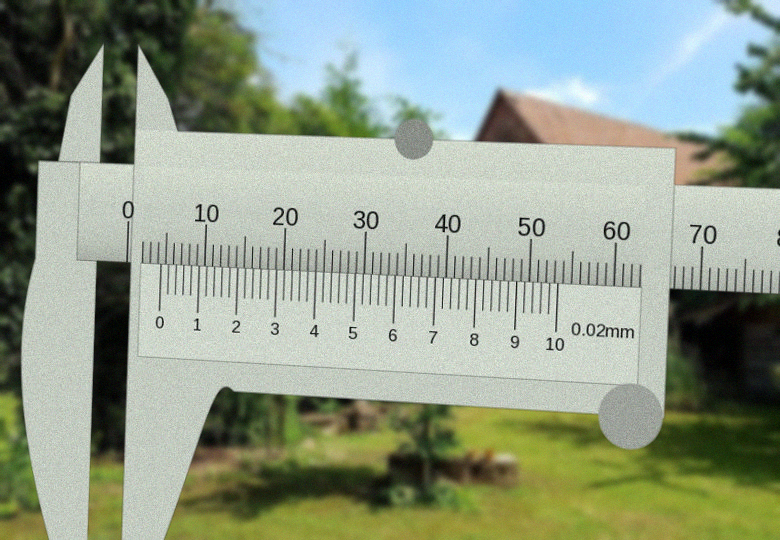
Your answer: 4.4
